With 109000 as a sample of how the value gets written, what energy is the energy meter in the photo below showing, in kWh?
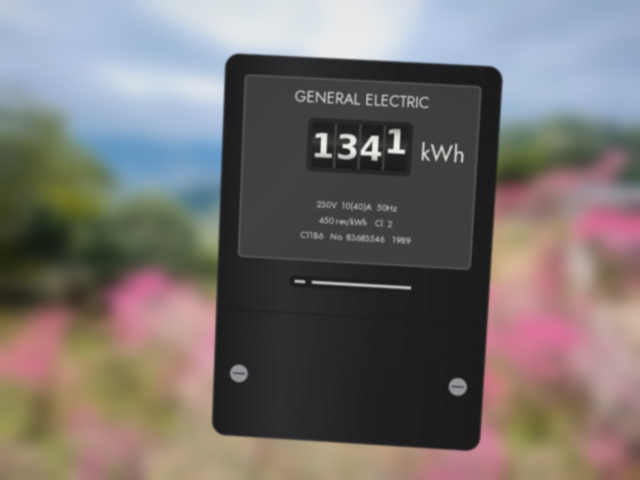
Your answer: 1341
